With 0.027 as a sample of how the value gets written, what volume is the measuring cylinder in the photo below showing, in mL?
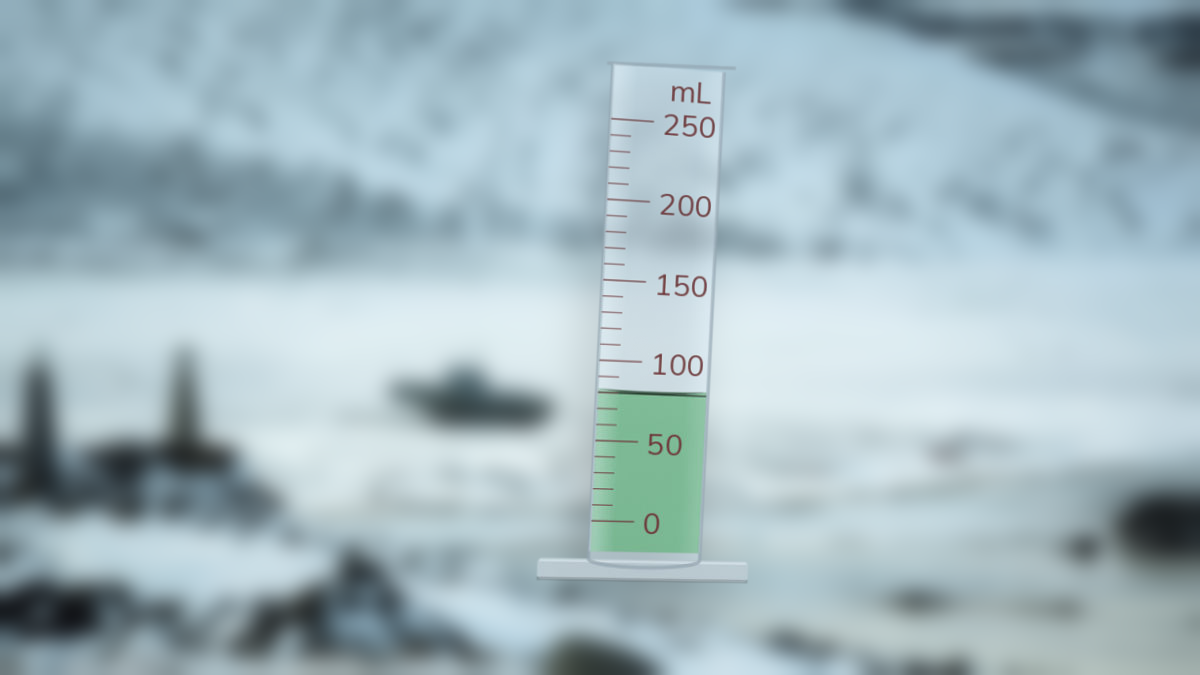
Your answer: 80
